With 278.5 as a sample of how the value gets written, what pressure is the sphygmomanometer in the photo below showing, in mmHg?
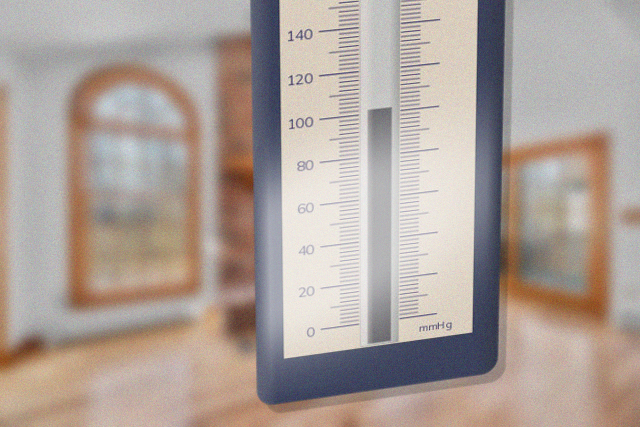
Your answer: 102
